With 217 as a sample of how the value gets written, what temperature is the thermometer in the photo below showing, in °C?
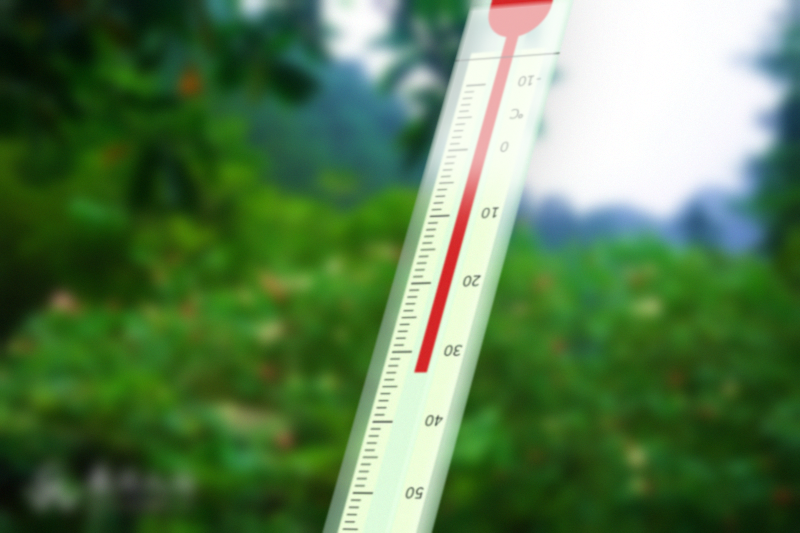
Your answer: 33
